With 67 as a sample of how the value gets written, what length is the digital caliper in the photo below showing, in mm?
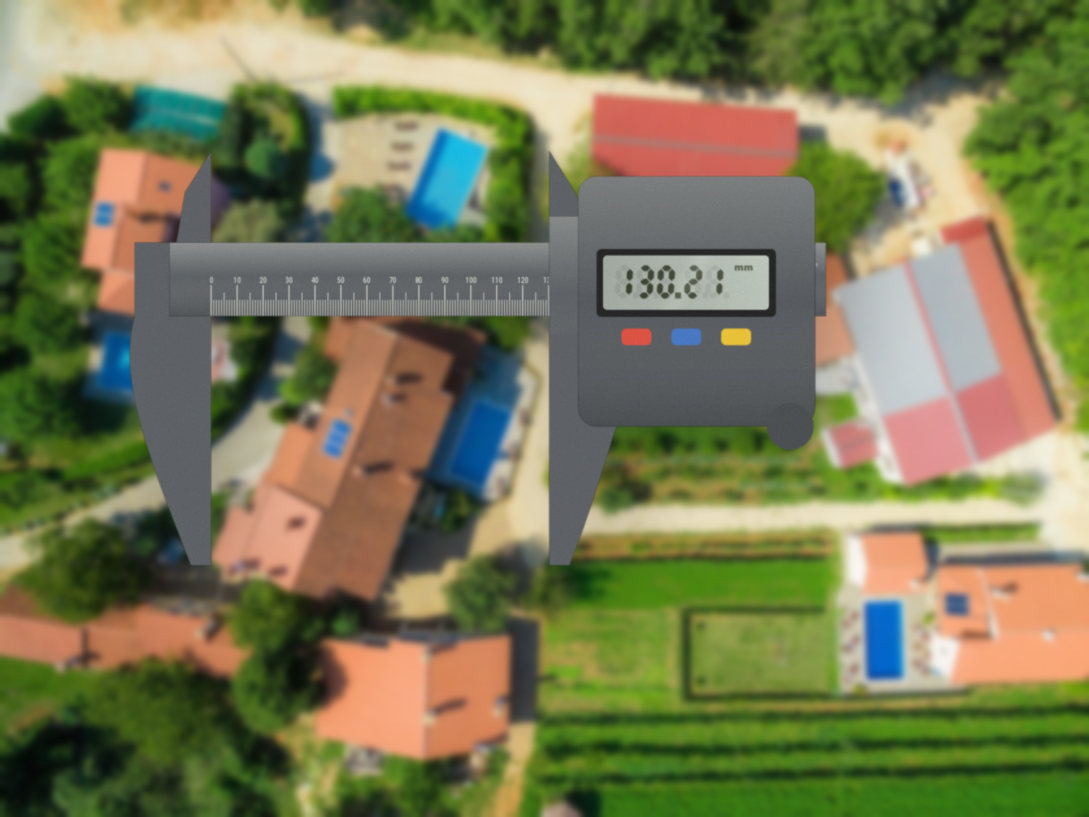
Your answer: 130.21
